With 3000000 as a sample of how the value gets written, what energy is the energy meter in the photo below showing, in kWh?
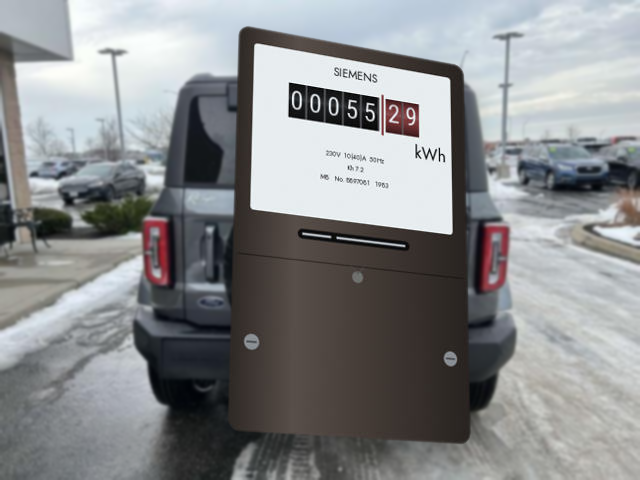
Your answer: 55.29
